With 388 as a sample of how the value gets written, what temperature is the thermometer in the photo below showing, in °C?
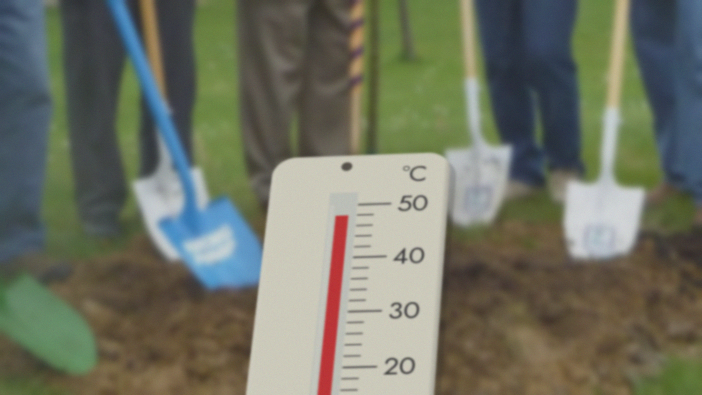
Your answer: 48
